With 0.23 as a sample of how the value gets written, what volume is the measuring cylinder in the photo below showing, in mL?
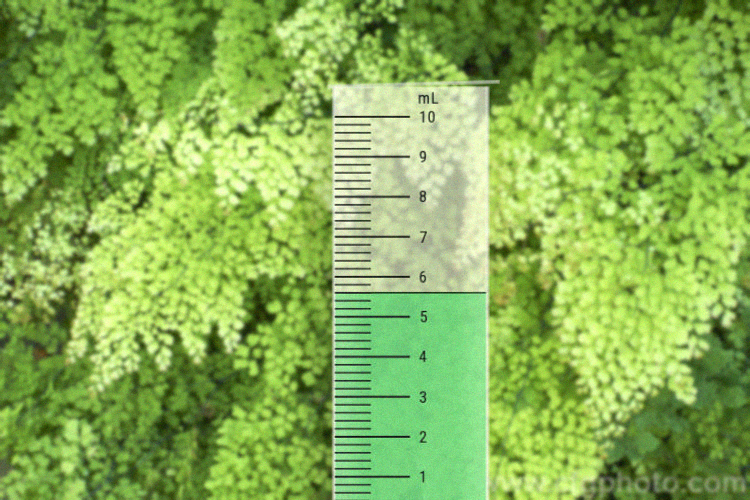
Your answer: 5.6
